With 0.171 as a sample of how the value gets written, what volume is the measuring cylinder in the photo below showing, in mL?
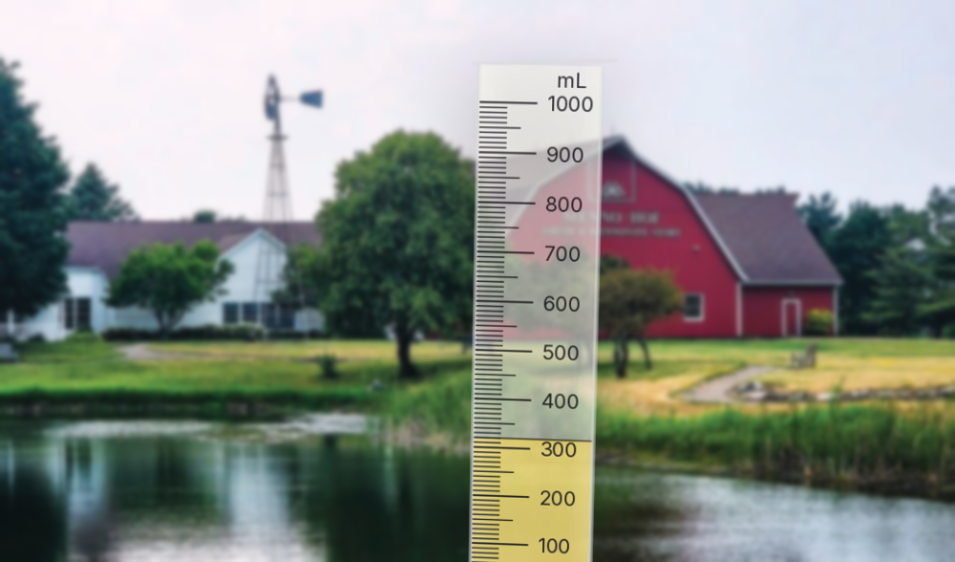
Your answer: 320
